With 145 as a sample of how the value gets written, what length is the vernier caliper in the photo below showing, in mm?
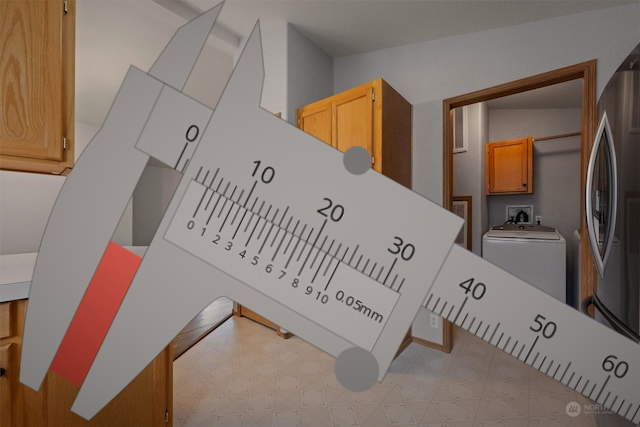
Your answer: 4.8
